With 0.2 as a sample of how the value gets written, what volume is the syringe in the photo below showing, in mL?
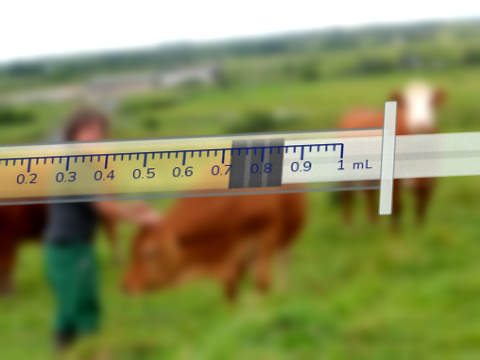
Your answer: 0.72
